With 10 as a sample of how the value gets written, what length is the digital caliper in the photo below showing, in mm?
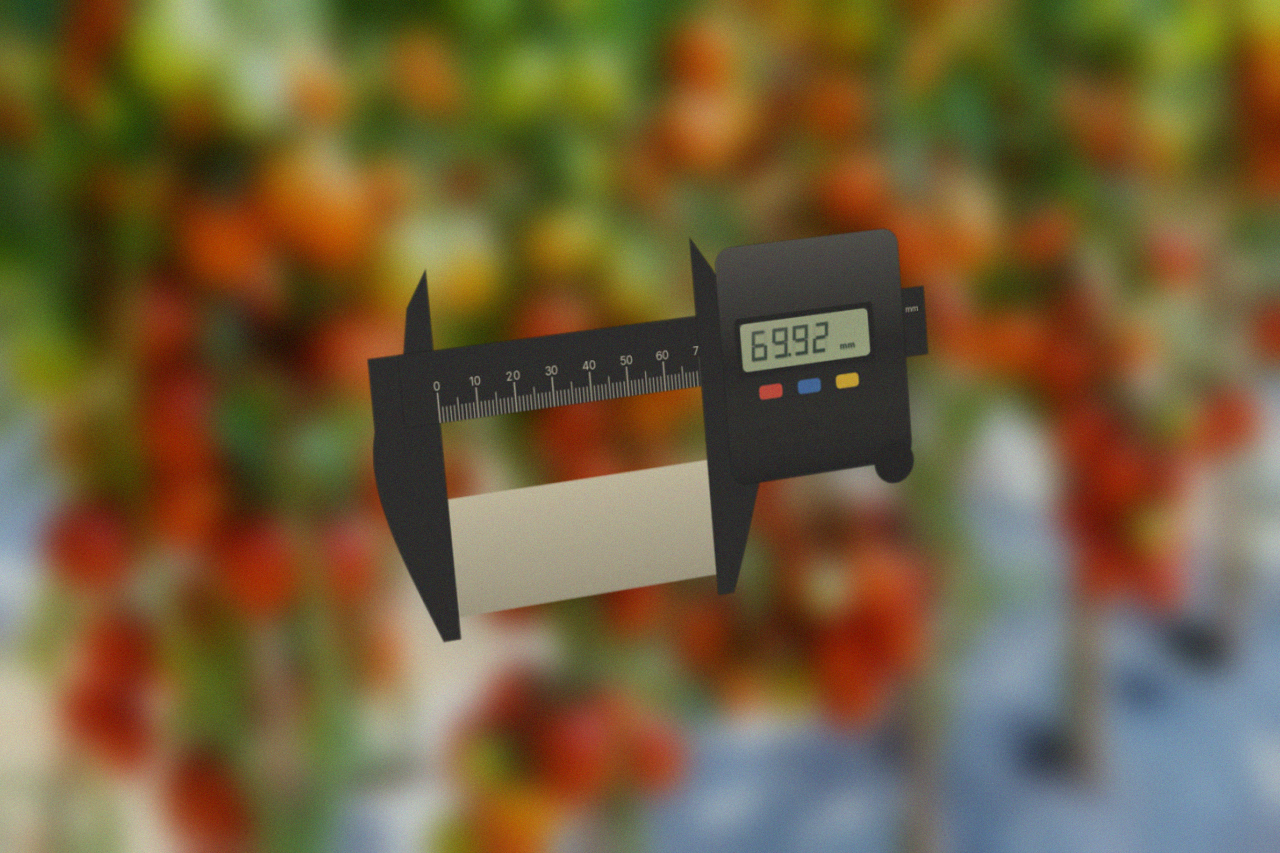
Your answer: 69.92
